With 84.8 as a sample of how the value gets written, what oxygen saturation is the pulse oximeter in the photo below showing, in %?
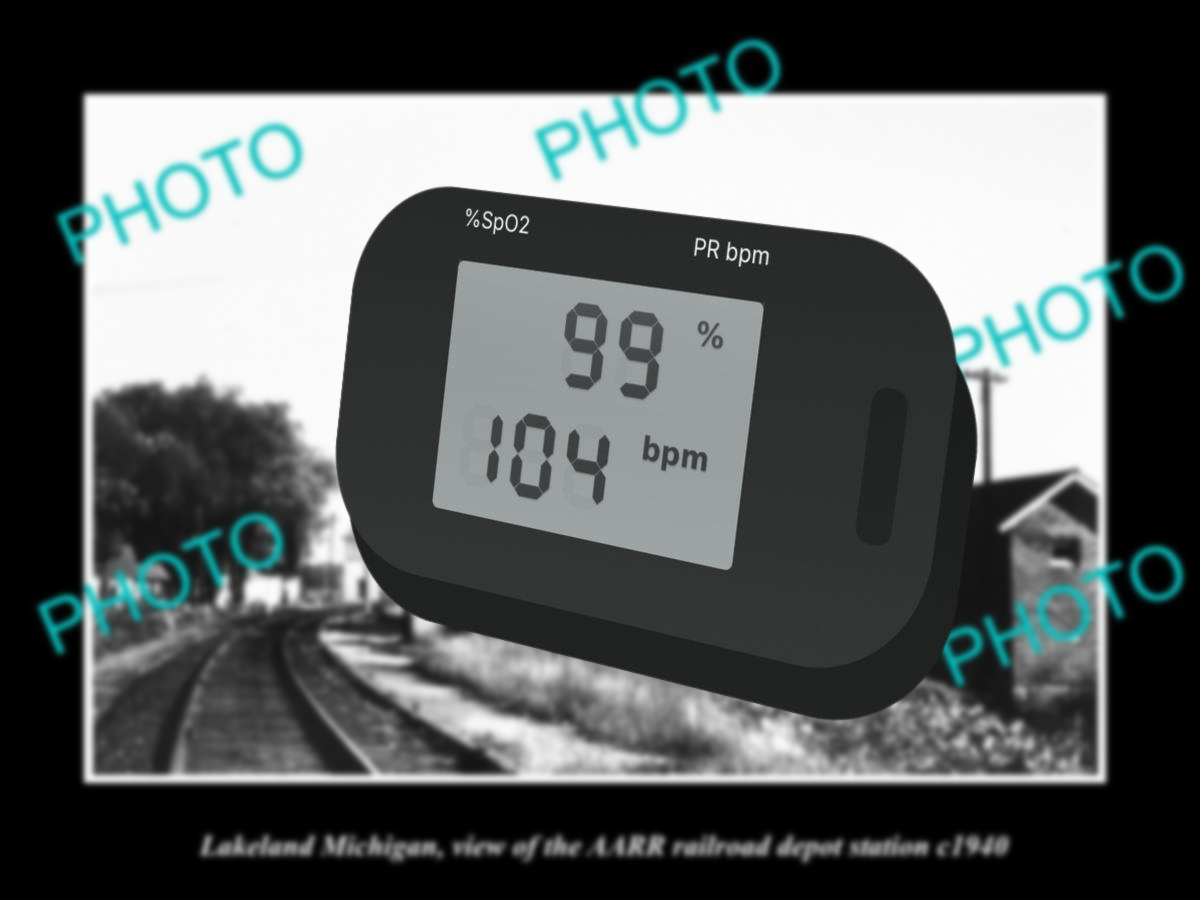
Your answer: 99
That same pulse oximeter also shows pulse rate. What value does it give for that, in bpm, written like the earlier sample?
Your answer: 104
